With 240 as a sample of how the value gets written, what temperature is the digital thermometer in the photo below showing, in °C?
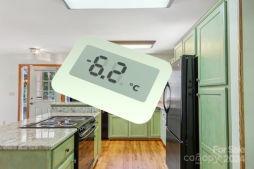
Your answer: -6.2
